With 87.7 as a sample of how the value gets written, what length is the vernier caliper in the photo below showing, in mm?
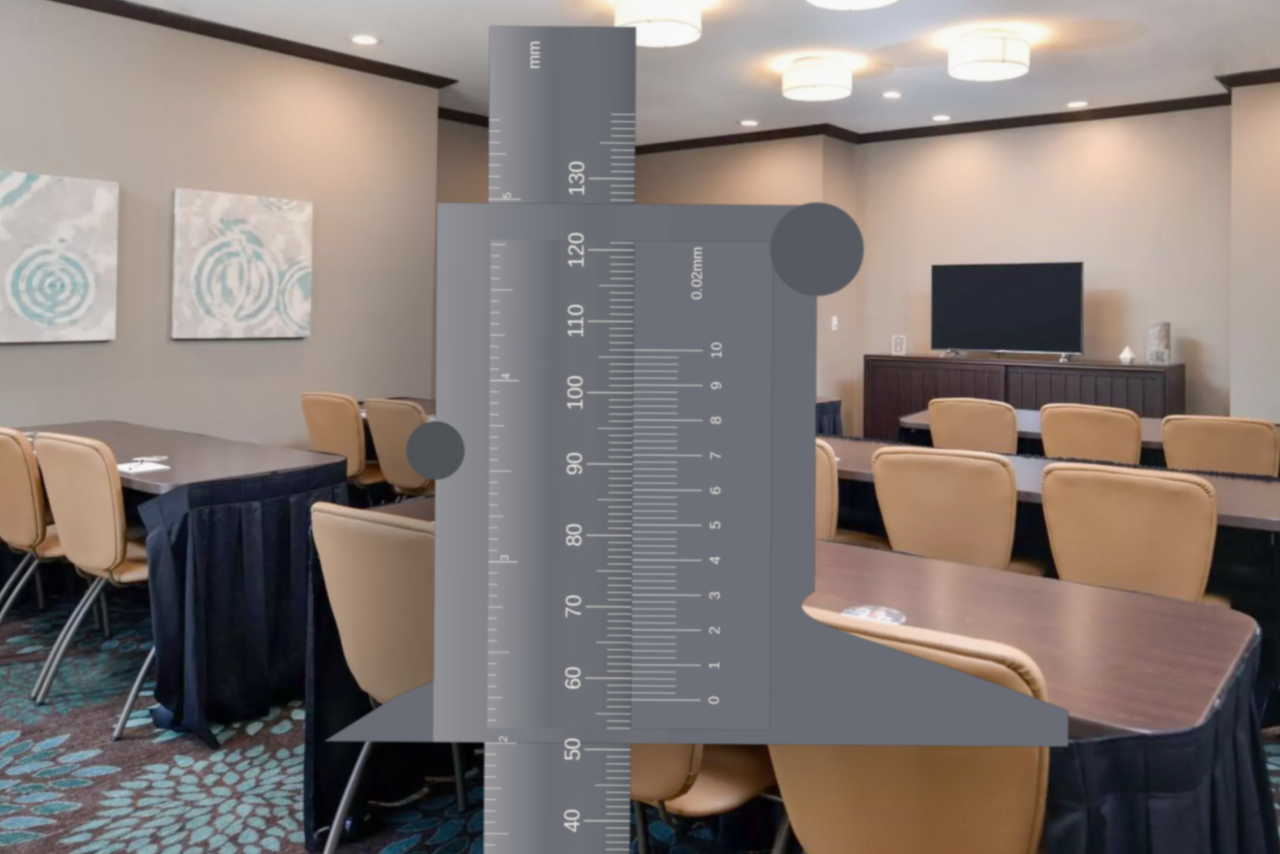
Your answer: 57.0
